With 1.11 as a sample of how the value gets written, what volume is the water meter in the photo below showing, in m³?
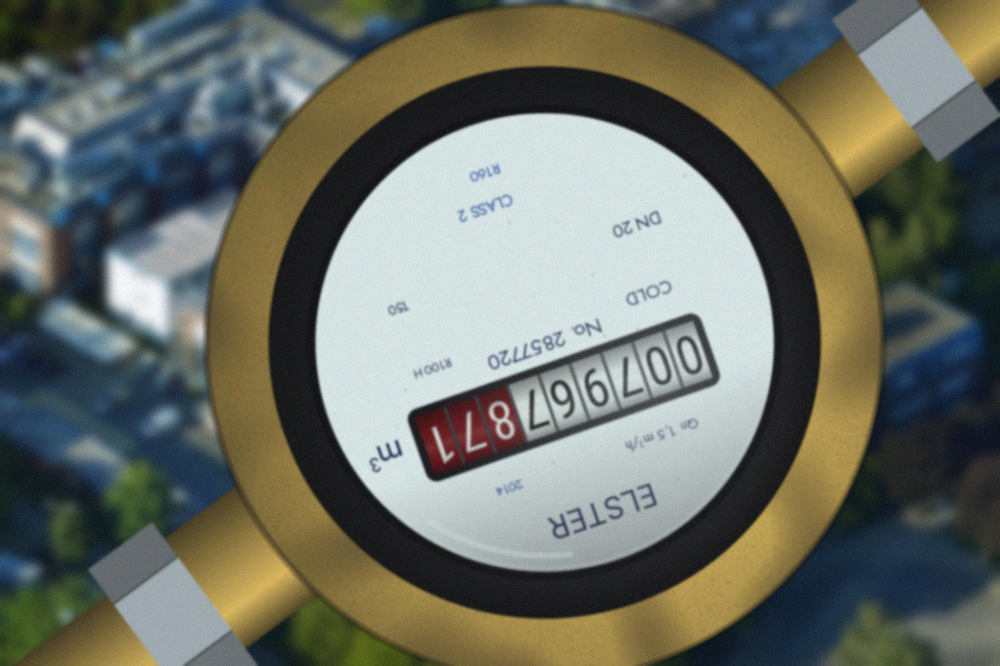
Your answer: 7967.871
